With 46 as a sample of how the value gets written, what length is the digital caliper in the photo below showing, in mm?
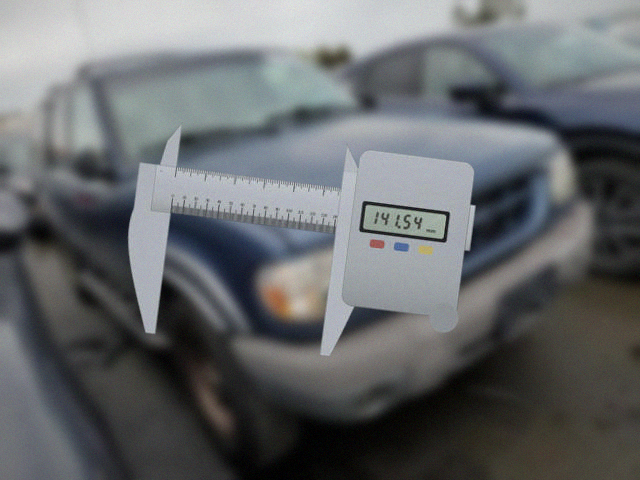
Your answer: 141.54
